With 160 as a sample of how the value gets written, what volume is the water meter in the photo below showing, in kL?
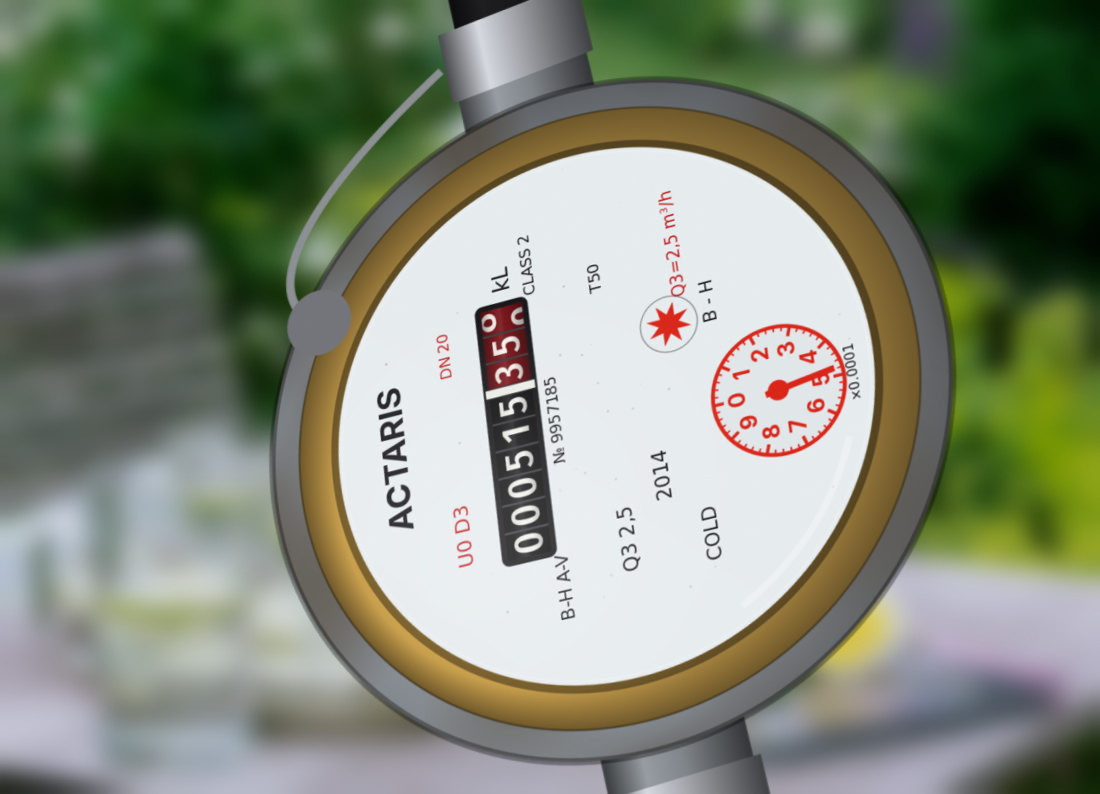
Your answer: 515.3584
